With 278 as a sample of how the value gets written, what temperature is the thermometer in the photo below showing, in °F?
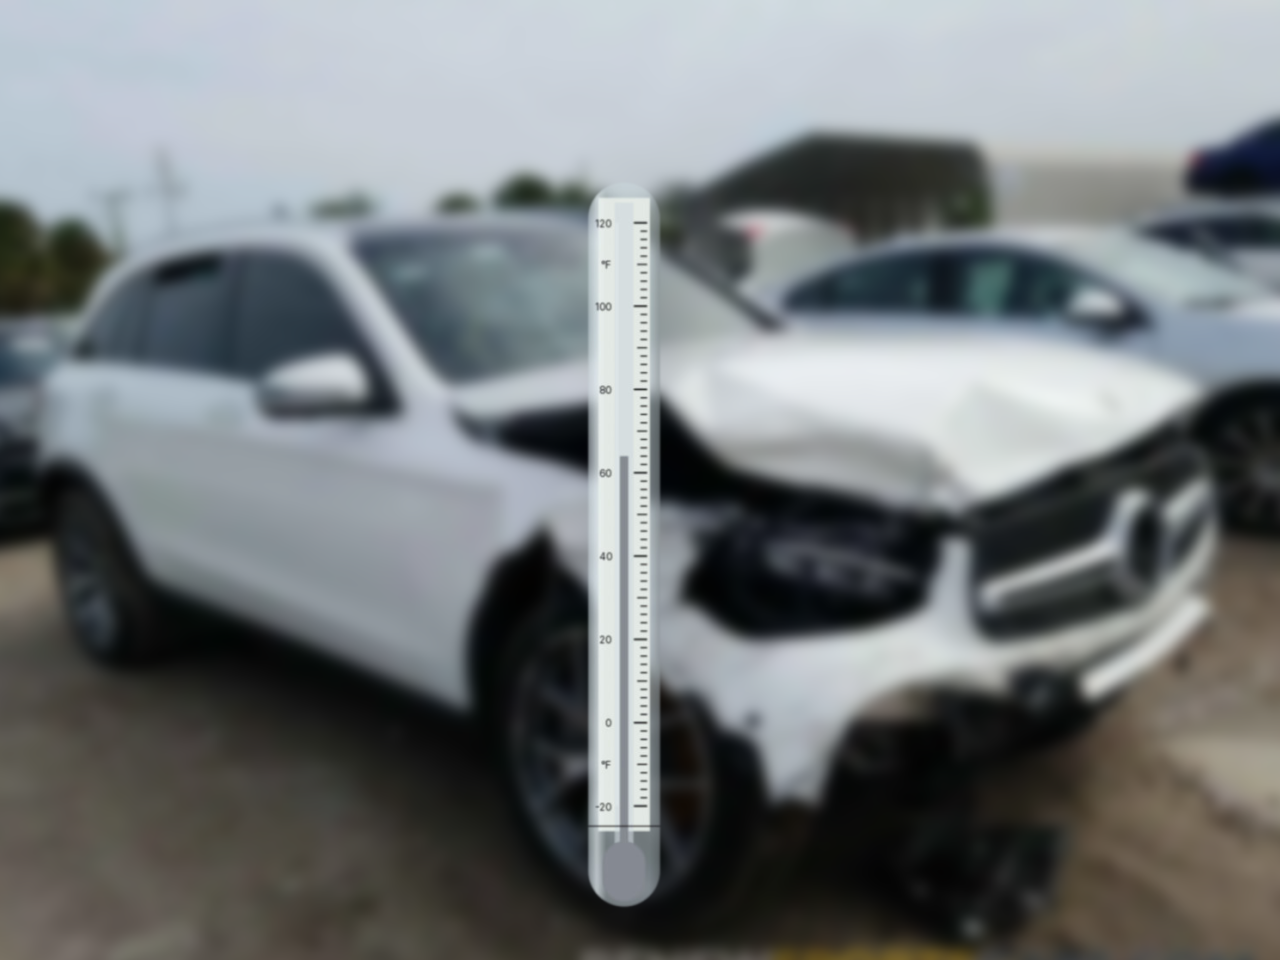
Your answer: 64
